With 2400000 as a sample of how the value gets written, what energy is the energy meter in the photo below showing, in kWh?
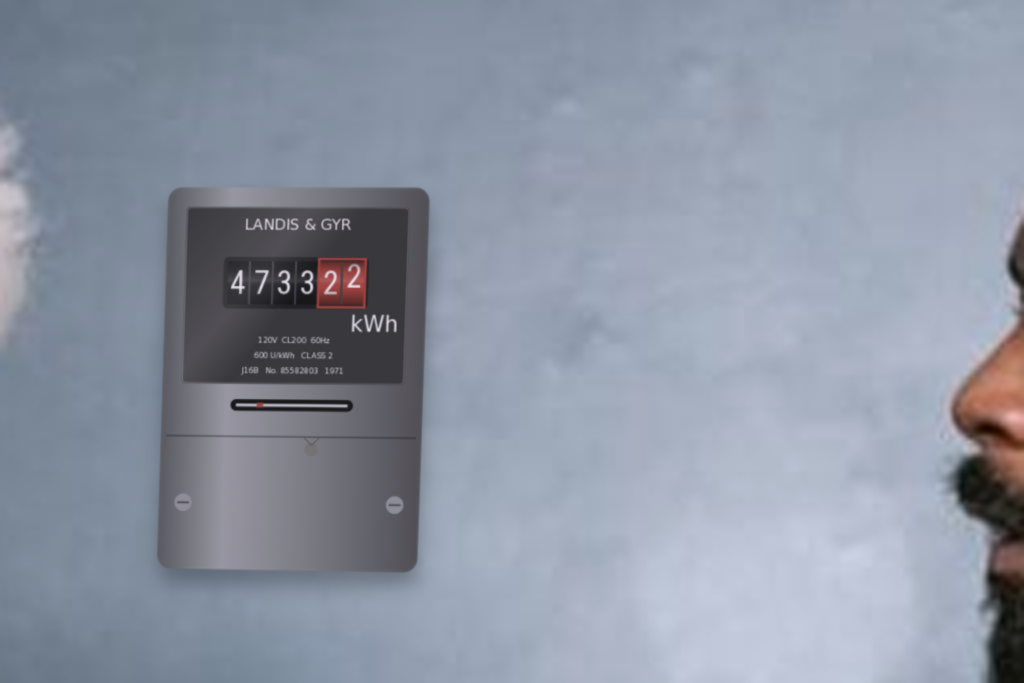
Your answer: 4733.22
